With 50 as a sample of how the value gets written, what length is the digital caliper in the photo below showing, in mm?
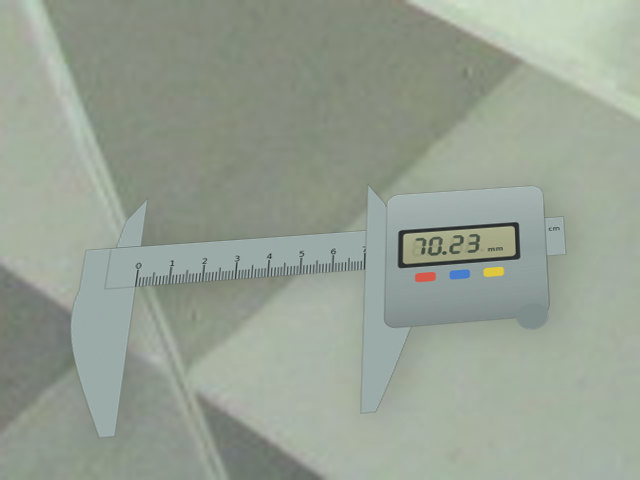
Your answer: 70.23
